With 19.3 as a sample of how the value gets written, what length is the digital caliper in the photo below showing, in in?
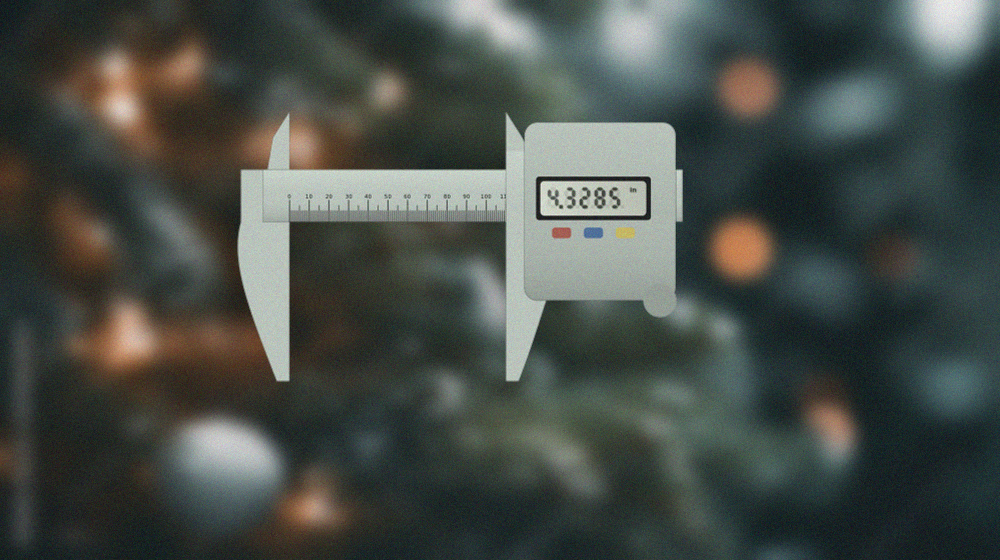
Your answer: 4.3285
